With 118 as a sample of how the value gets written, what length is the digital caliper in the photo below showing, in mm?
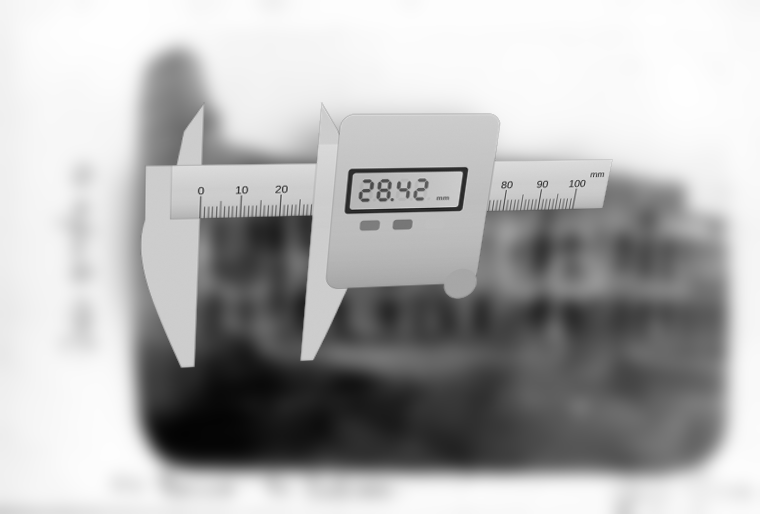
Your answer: 28.42
